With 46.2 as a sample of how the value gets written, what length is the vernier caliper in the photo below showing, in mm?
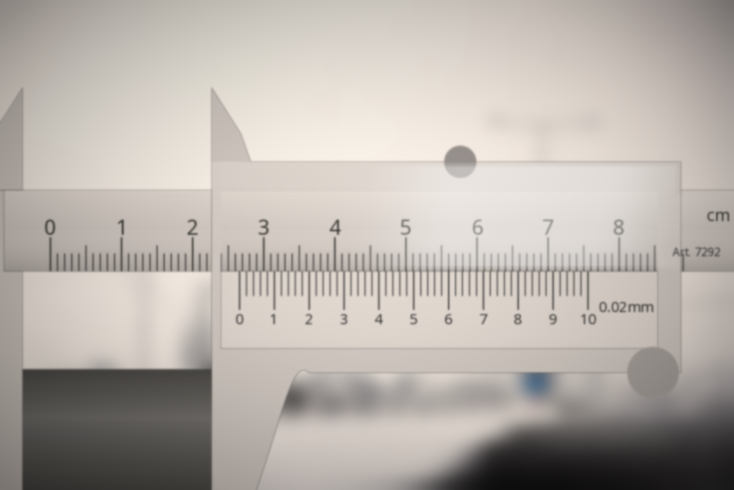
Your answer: 26.6
